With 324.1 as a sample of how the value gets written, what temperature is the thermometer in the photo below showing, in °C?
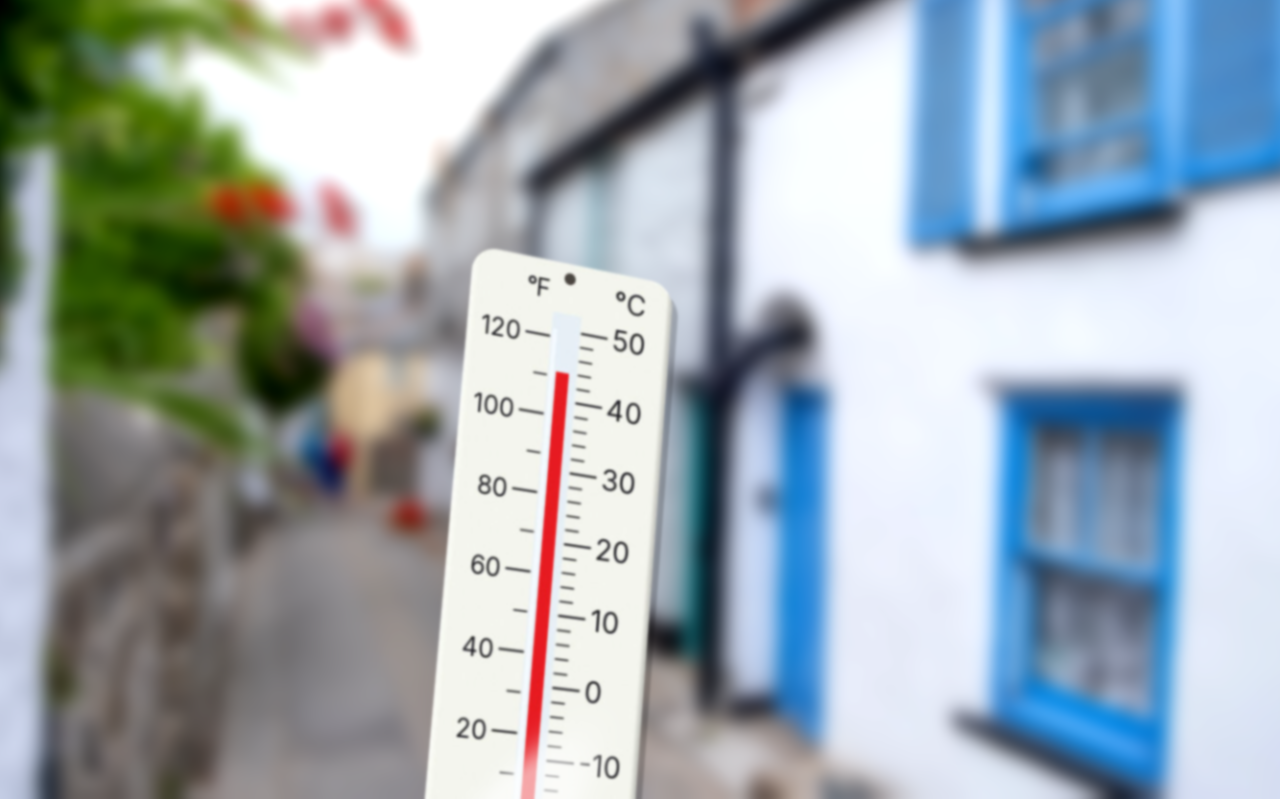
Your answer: 44
